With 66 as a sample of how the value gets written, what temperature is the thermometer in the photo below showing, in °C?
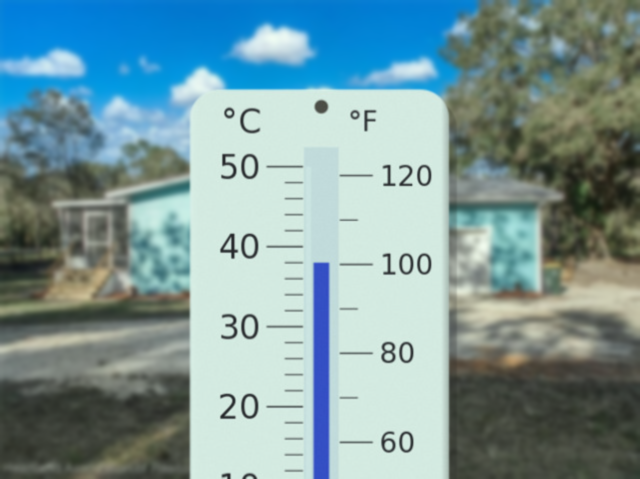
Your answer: 38
